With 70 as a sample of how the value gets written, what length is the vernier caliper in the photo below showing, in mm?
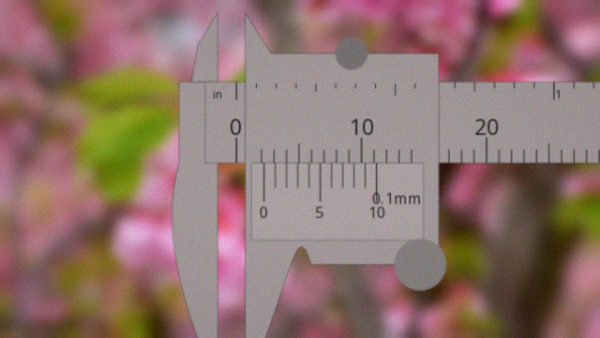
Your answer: 2.2
